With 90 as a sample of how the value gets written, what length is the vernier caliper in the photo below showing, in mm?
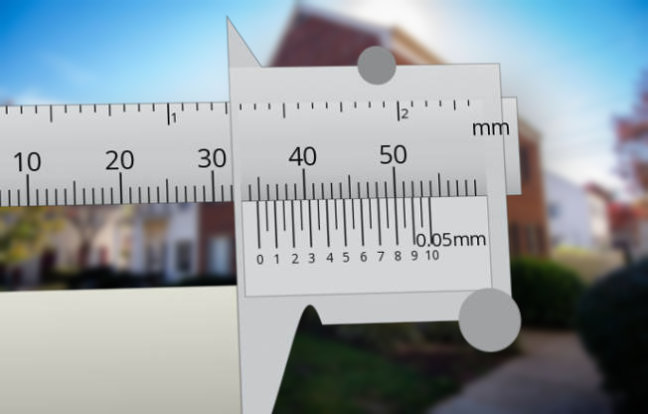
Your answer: 34.8
